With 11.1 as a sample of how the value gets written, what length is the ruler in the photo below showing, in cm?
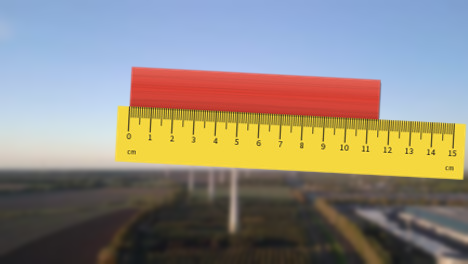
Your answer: 11.5
